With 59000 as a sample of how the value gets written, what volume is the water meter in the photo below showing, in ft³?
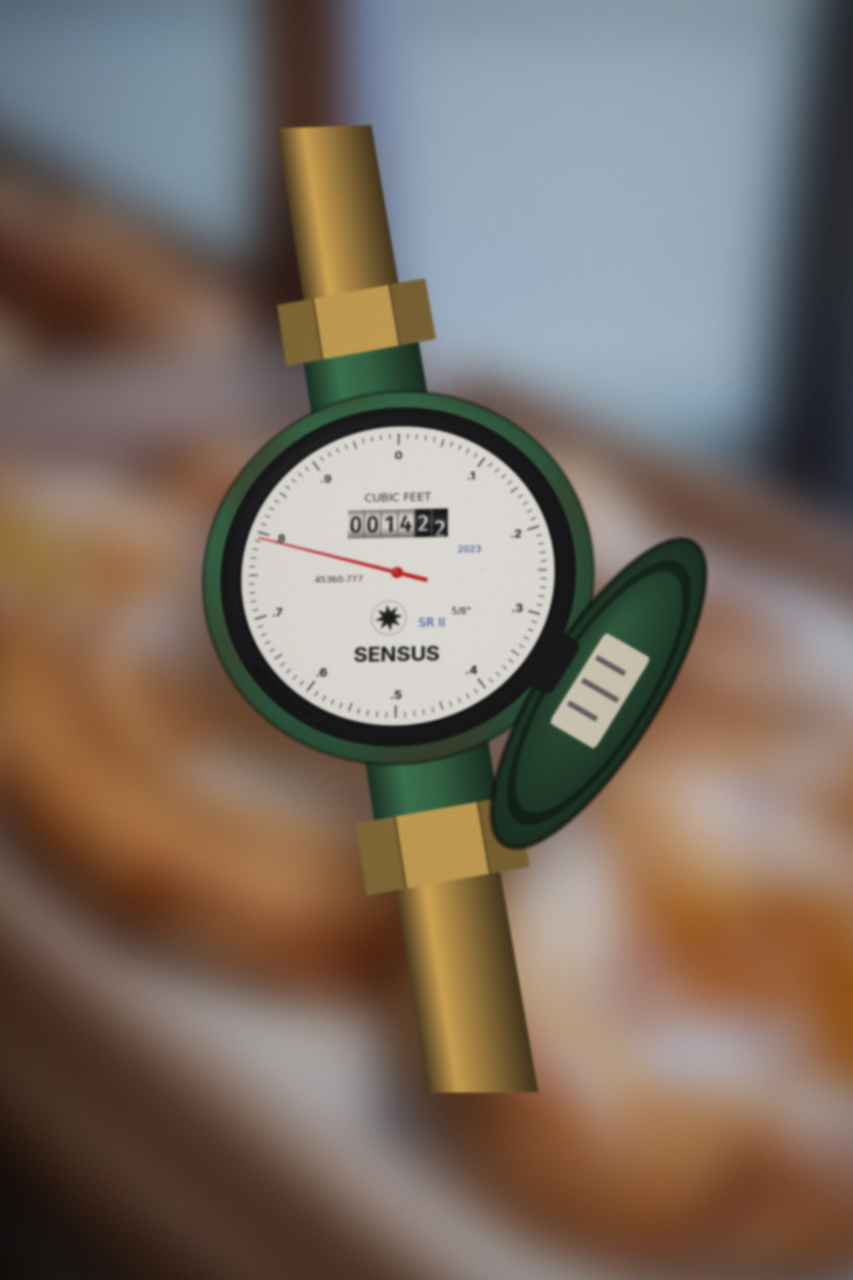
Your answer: 1421.79
